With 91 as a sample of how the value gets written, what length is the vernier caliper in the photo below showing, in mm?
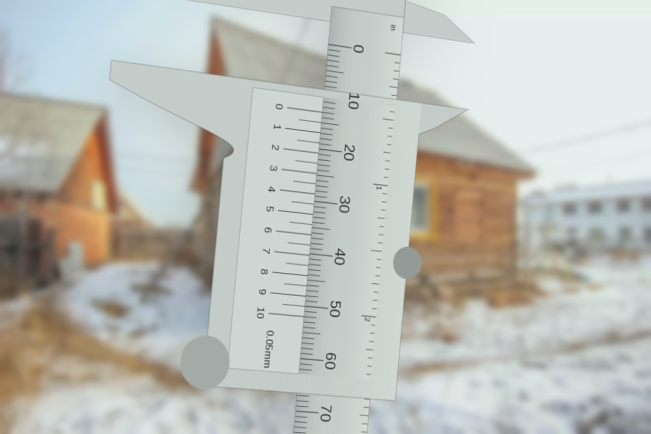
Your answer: 13.0
